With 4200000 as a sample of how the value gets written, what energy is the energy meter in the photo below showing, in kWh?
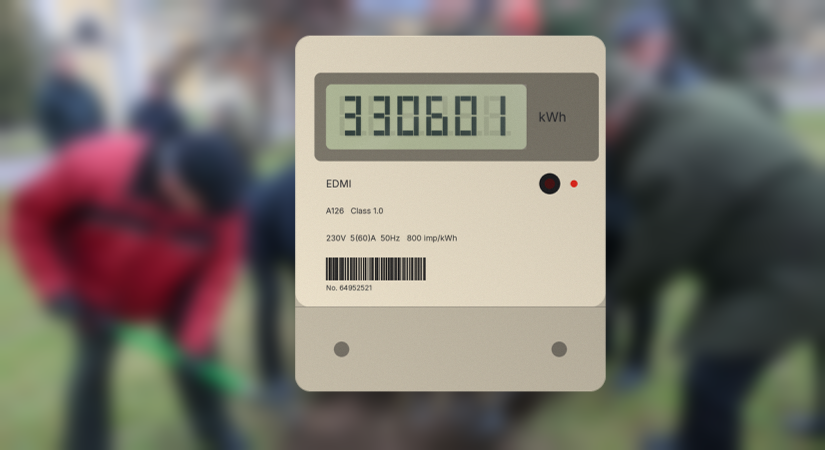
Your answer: 330601
